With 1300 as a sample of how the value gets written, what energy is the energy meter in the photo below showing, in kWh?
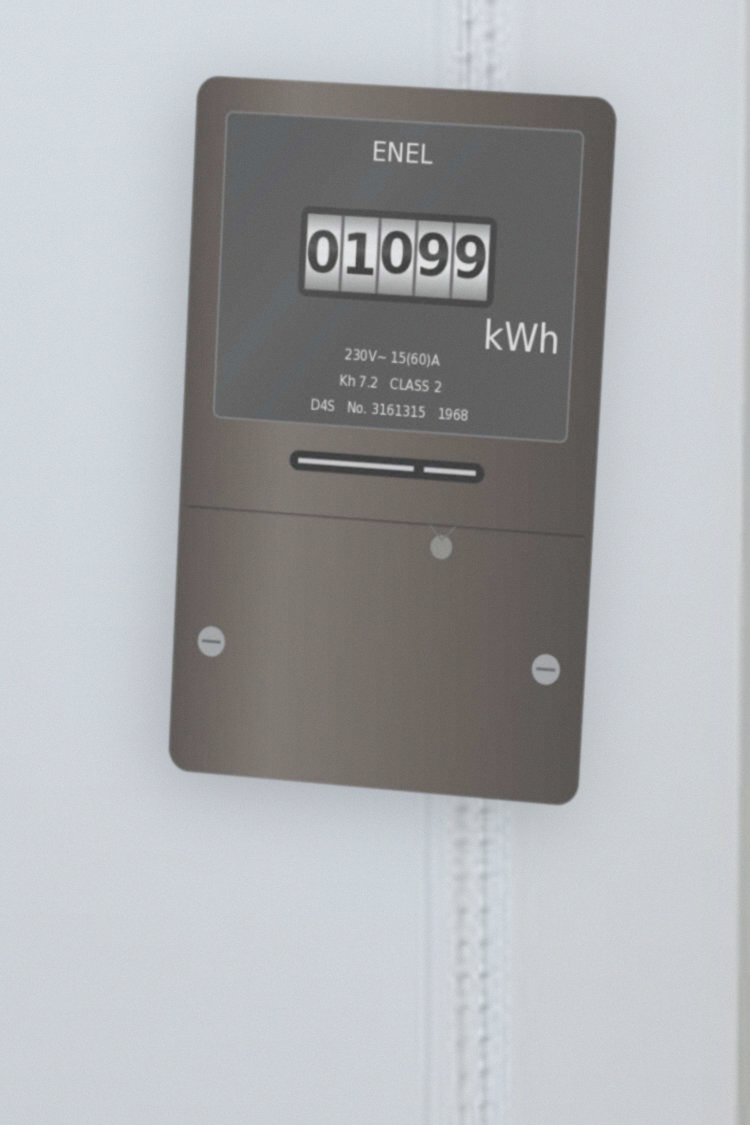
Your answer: 1099
